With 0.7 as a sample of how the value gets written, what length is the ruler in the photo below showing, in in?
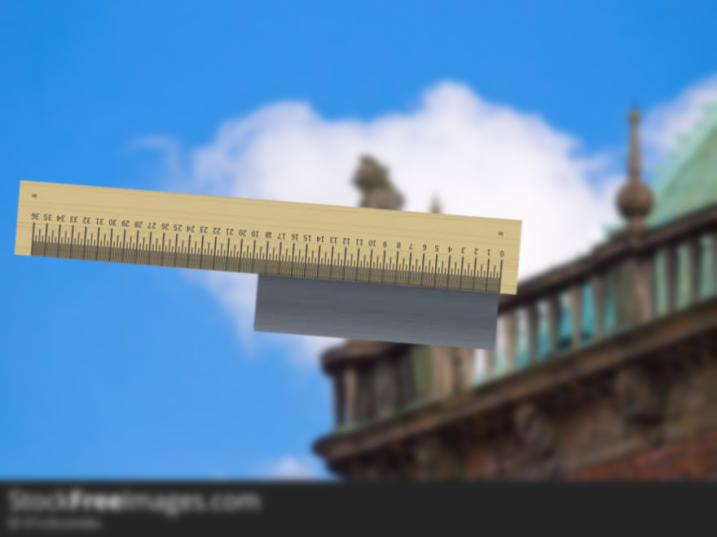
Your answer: 18.5
